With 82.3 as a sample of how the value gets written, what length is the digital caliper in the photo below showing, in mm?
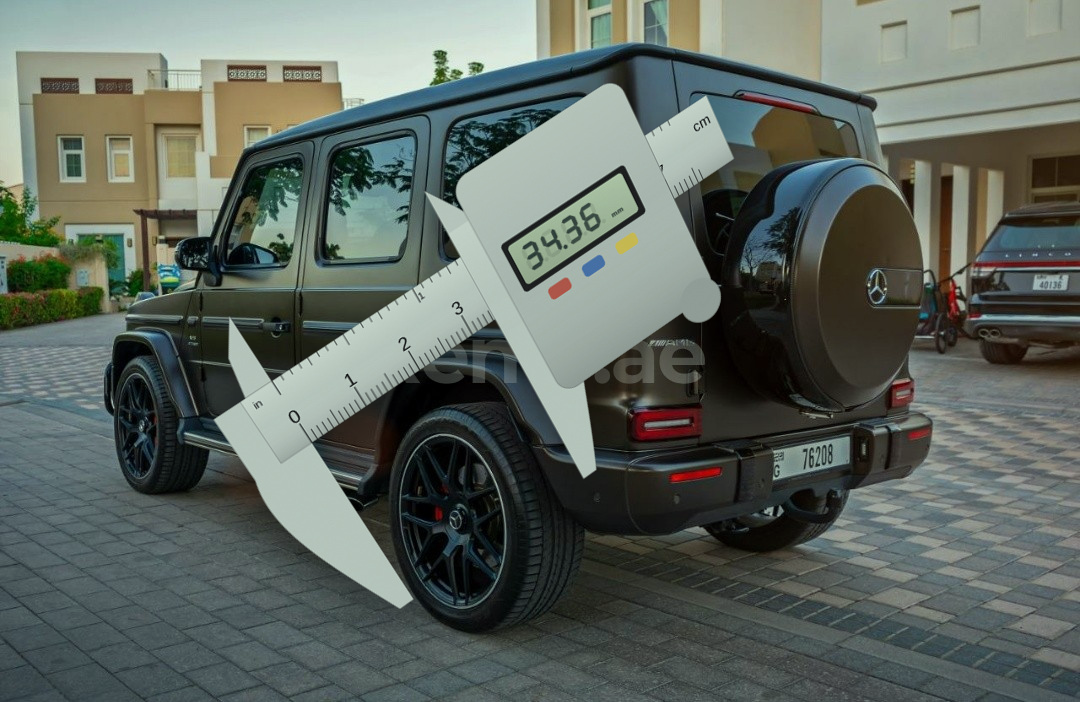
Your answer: 34.36
